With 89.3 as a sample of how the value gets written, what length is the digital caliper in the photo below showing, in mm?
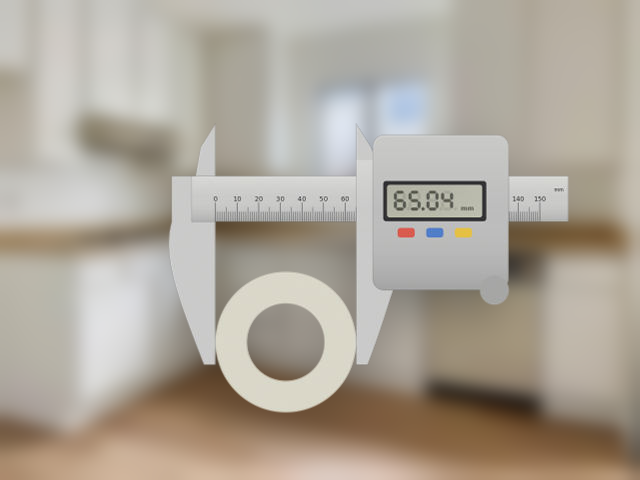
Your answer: 65.04
